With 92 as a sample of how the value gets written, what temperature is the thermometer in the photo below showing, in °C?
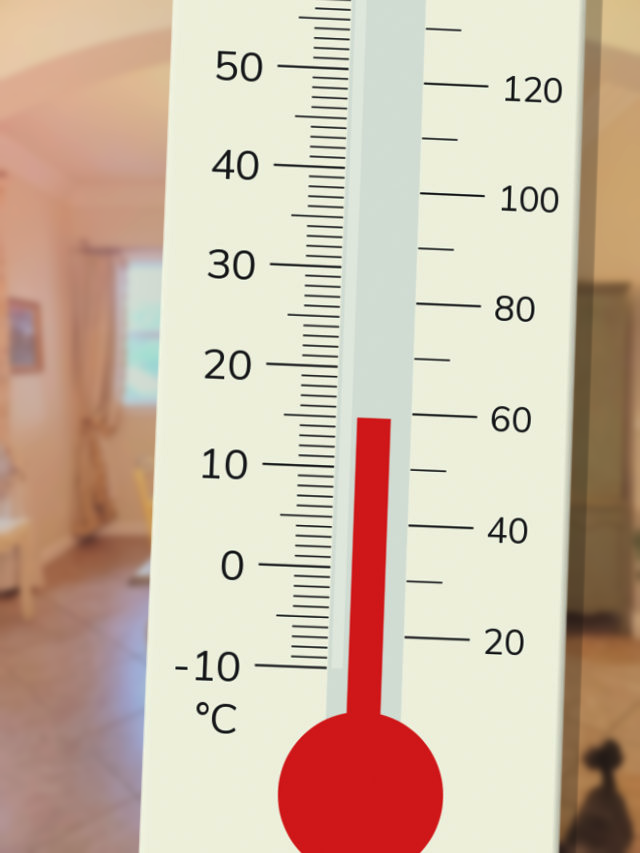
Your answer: 15
